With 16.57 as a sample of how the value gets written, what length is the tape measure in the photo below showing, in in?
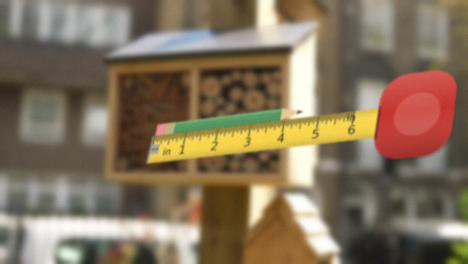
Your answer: 4.5
